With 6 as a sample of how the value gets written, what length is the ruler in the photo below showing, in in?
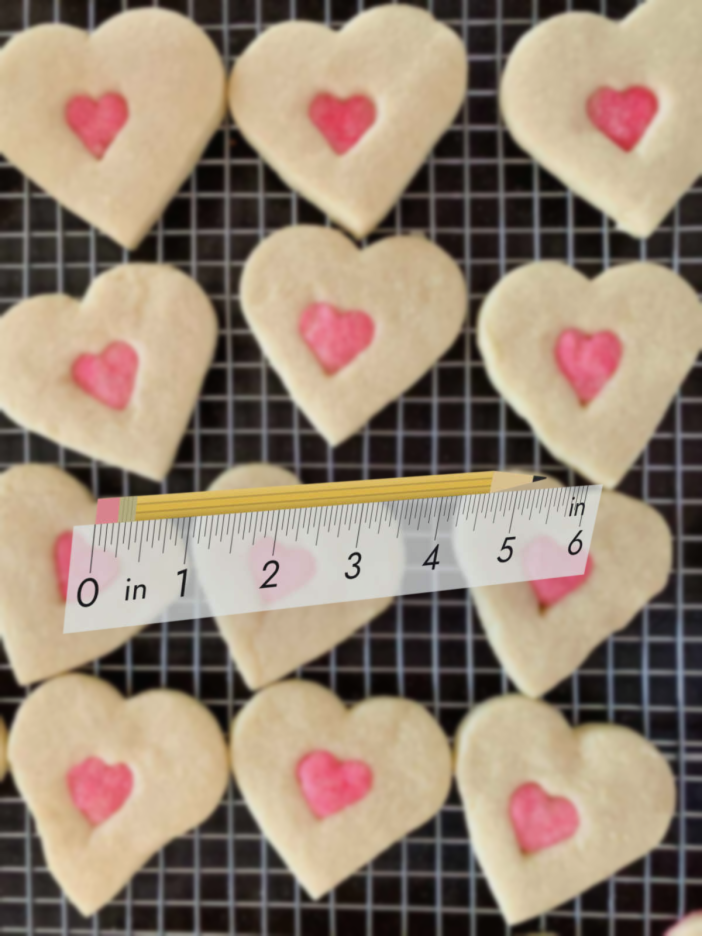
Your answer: 5.375
